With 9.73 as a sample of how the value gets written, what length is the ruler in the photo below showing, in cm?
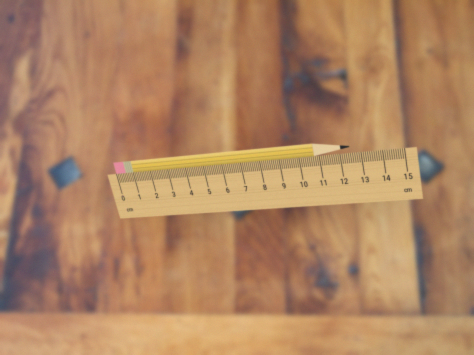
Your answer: 12.5
